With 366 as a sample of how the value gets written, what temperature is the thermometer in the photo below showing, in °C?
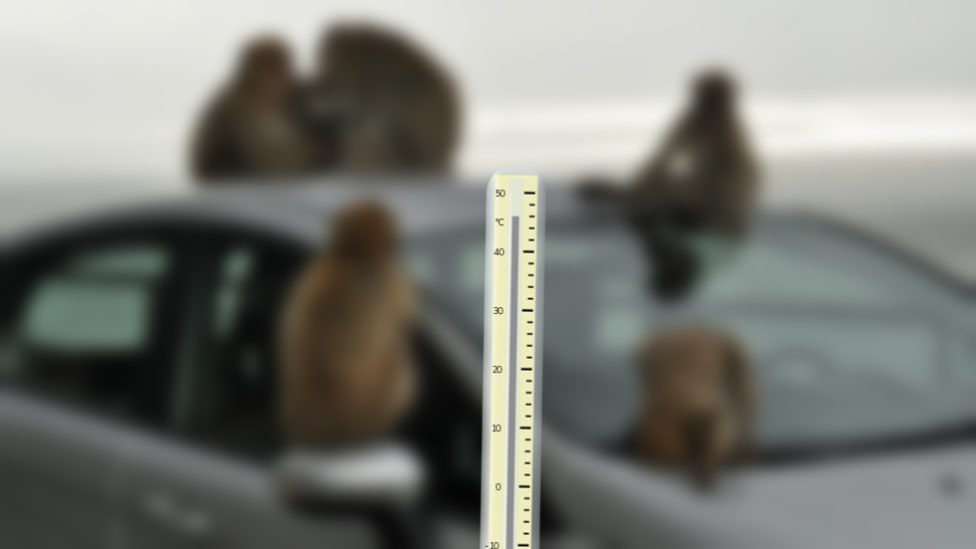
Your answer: 46
